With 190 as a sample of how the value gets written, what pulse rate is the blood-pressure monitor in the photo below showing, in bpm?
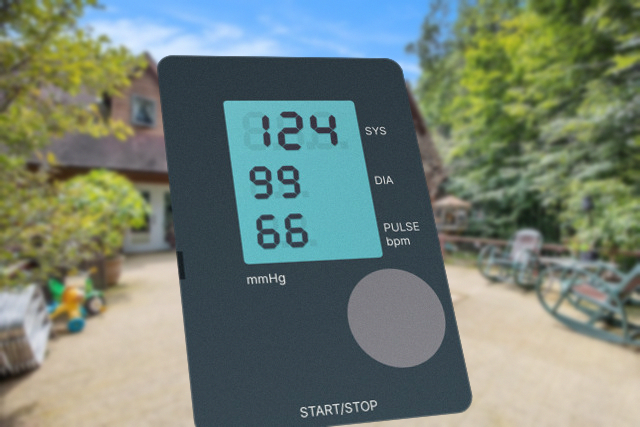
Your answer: 66
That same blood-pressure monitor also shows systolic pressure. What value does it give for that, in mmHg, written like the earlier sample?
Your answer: 124
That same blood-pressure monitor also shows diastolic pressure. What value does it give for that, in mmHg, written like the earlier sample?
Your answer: 99
